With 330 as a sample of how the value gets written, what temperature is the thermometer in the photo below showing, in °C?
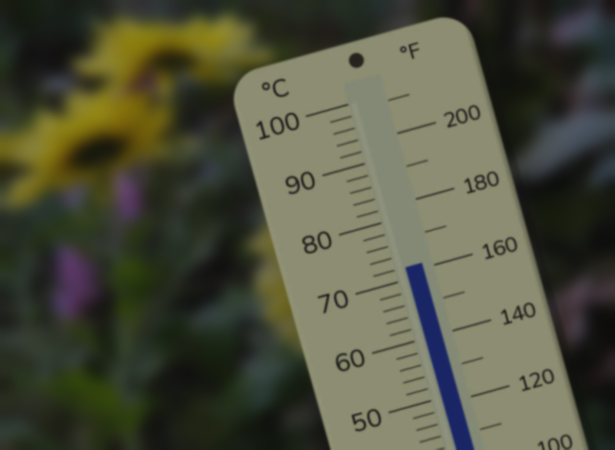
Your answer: 72
